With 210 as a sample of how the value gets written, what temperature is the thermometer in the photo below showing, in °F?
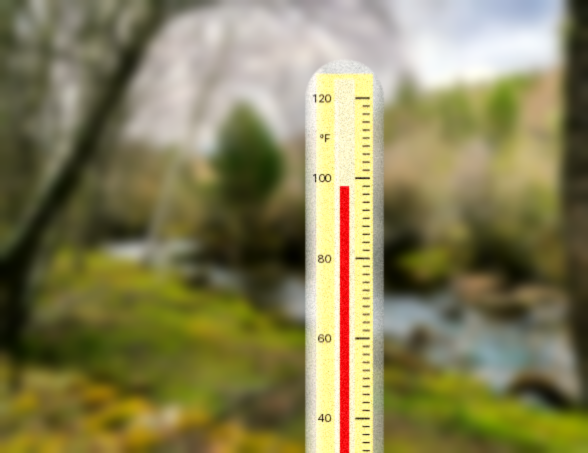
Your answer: 98
